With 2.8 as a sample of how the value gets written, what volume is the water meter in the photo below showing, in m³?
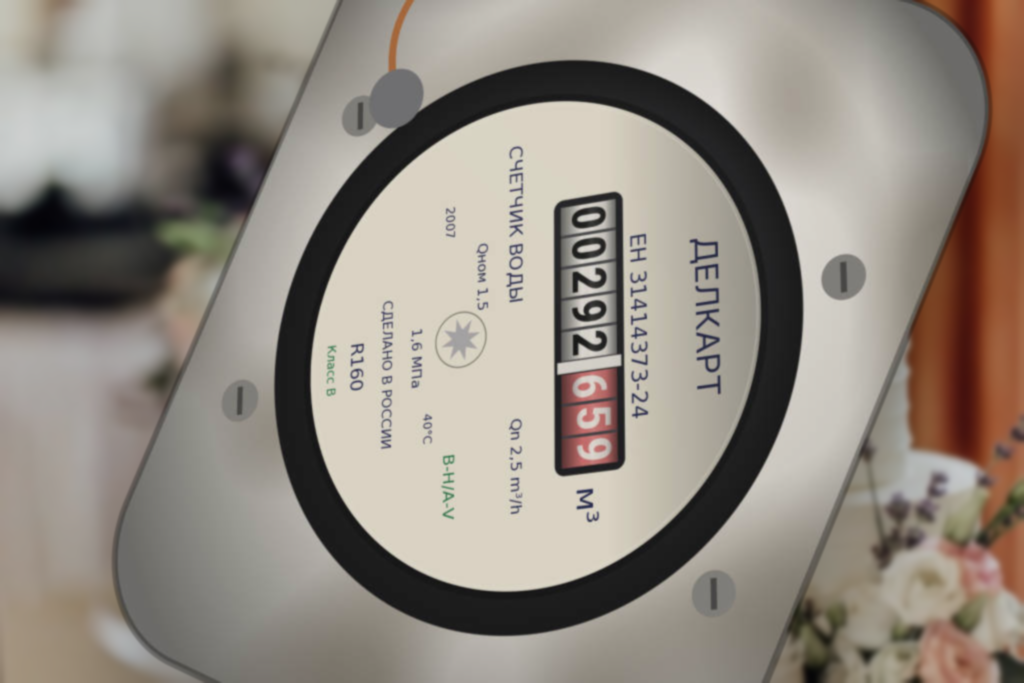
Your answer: 292.659
